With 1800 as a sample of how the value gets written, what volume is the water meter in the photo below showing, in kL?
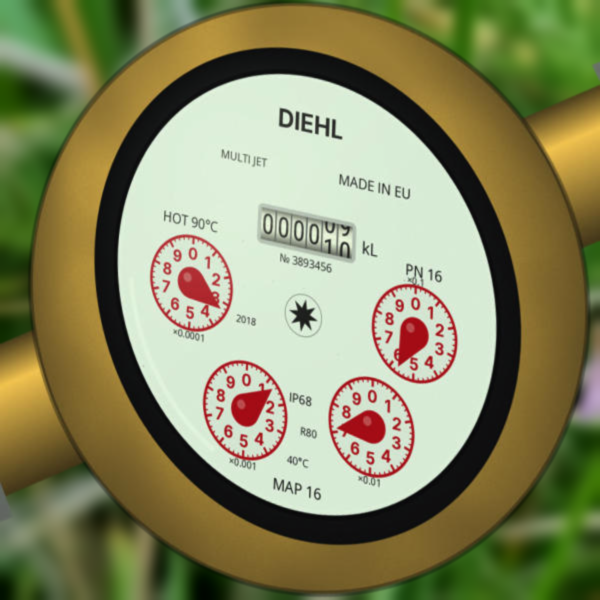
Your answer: 9.5713
